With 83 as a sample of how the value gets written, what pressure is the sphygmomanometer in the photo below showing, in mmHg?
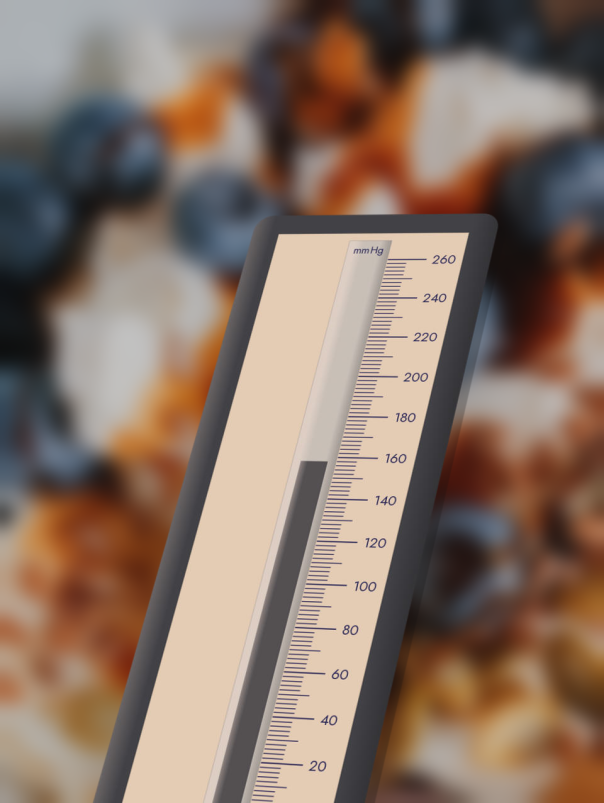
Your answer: 158
